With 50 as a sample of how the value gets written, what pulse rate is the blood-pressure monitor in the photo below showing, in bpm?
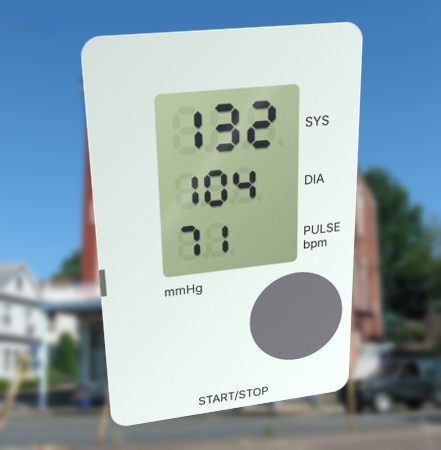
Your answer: 71
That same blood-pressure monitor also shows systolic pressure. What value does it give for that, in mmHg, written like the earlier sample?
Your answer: 132
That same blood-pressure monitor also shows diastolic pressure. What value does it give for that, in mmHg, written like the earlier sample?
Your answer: 104
